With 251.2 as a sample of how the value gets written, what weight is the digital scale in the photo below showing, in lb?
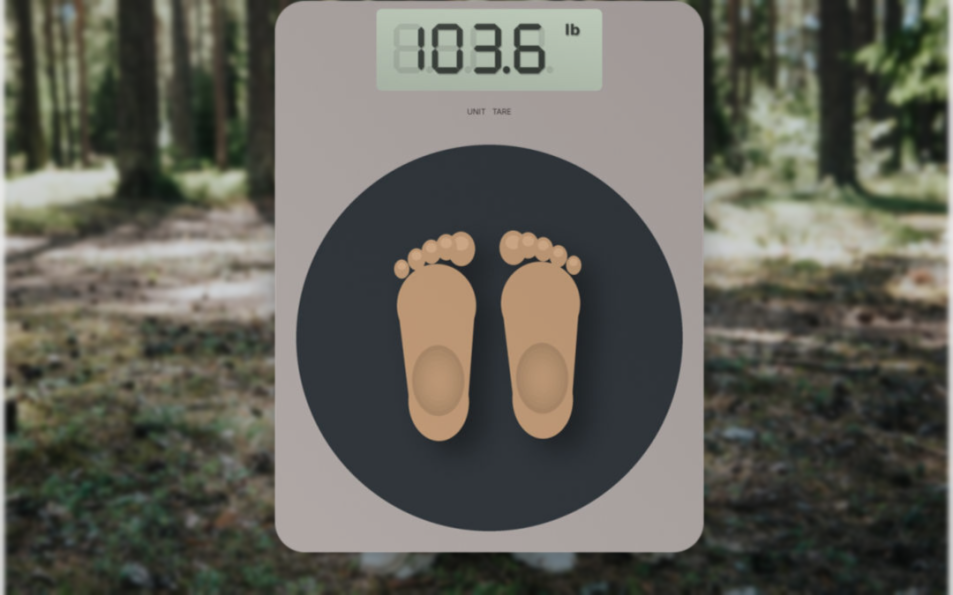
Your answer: 103.6
